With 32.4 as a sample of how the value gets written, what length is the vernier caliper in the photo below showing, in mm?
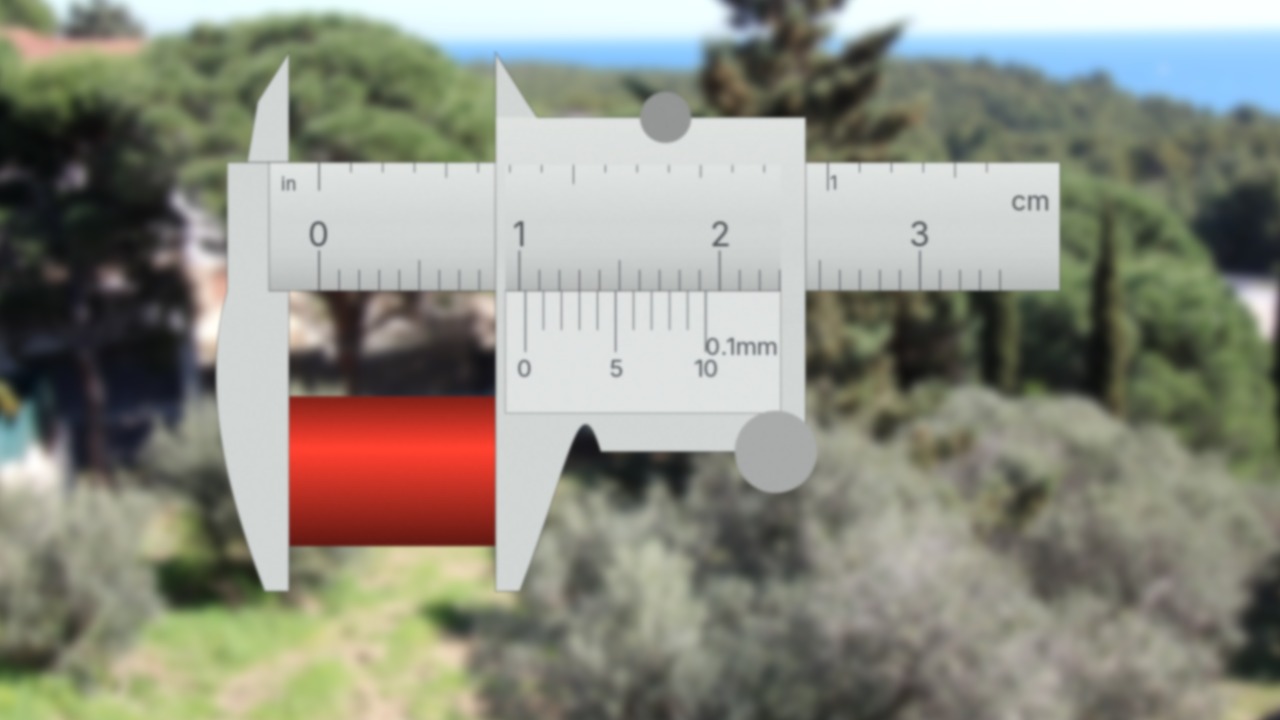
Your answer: 10.3
